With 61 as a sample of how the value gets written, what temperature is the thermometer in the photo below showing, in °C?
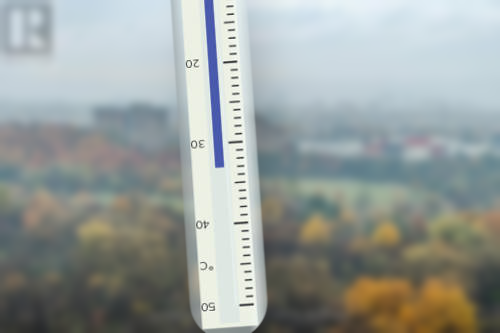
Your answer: 33
